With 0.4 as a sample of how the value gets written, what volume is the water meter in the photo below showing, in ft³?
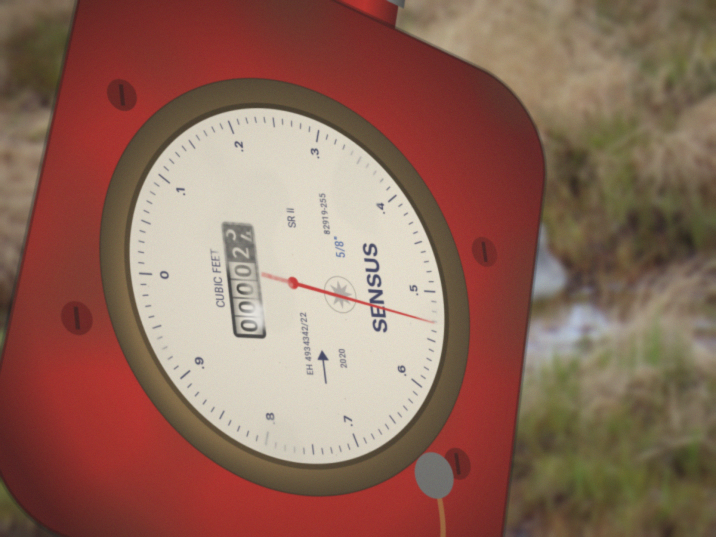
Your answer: 23.53
